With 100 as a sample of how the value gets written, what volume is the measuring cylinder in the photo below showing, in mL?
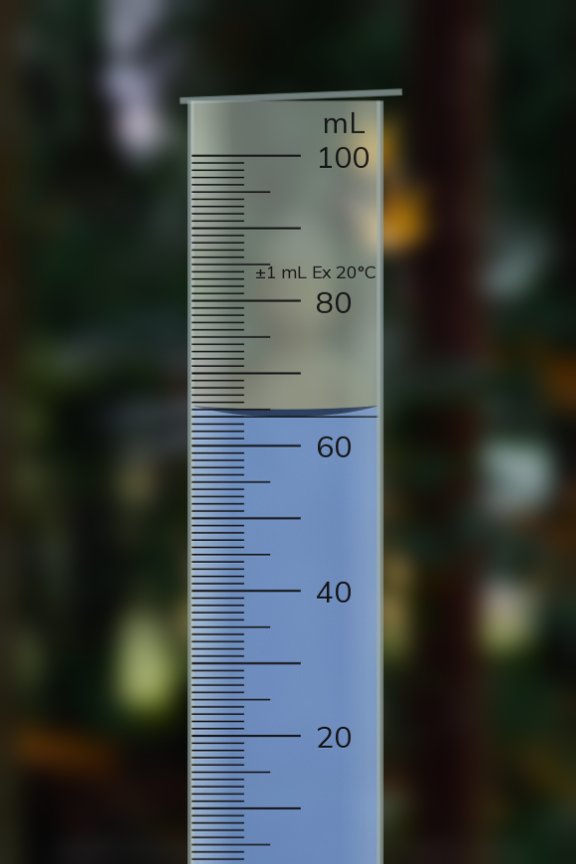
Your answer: 64
